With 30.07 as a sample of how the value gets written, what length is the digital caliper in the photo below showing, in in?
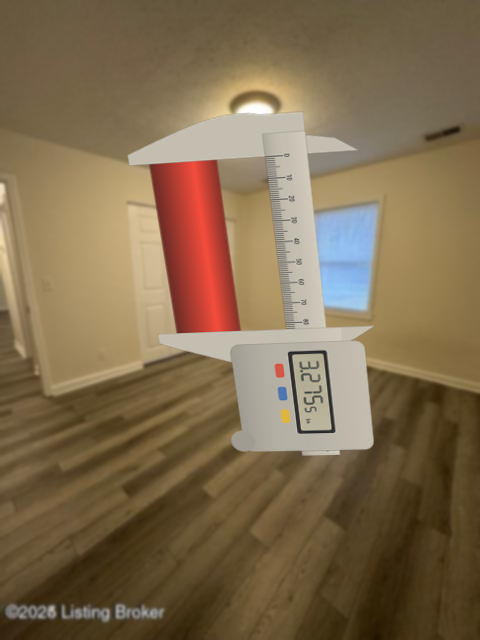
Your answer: 3.2755
